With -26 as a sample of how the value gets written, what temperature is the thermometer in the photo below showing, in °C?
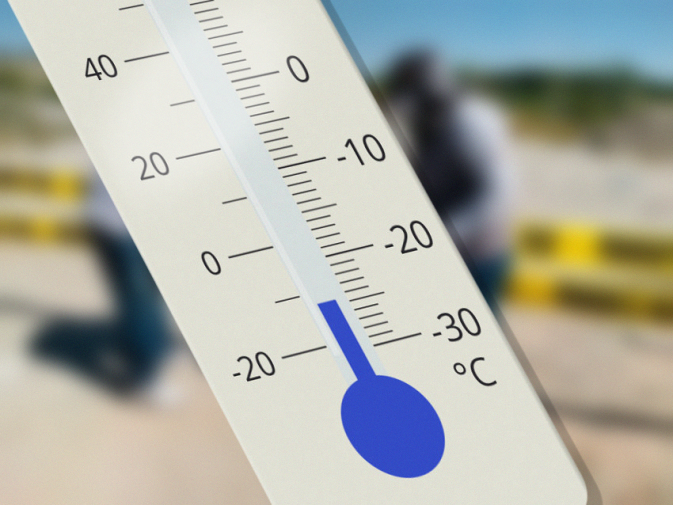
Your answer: -24.5
